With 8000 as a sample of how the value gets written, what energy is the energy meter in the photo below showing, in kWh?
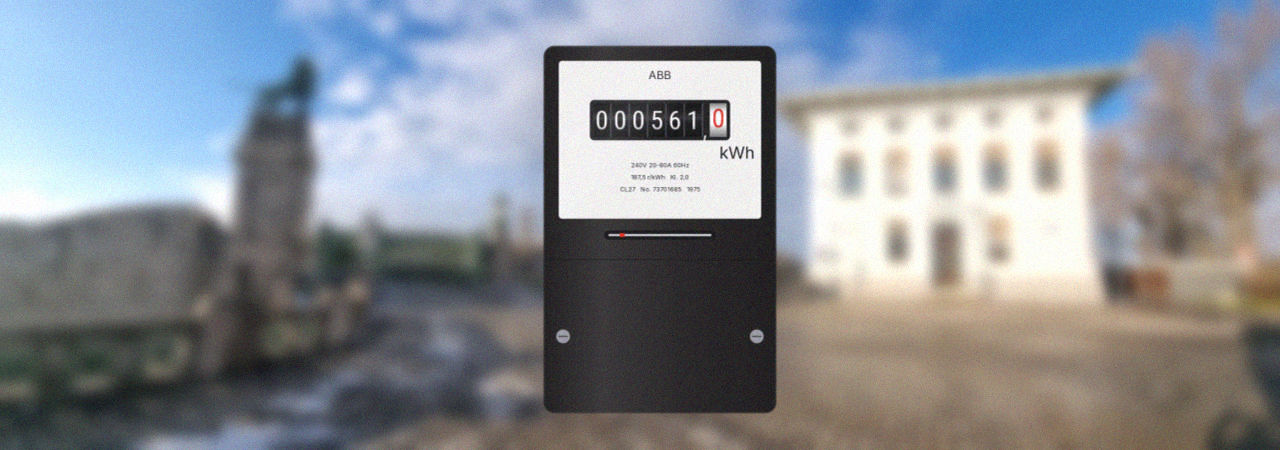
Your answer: 561.0
